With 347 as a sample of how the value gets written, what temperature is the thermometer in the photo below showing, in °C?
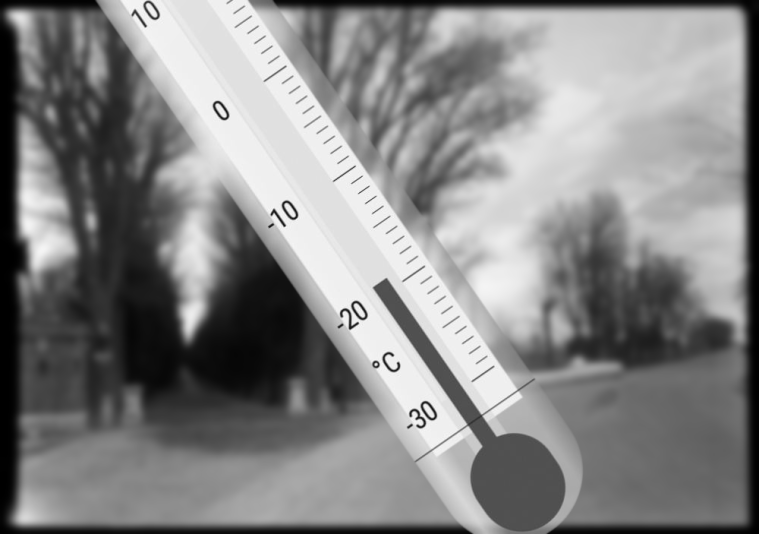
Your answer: -19
